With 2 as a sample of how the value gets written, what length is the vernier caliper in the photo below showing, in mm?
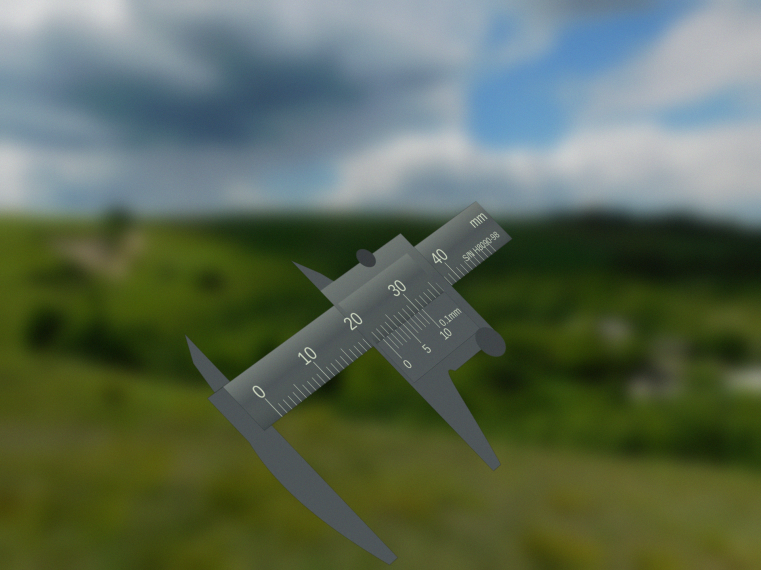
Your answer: 21.6
